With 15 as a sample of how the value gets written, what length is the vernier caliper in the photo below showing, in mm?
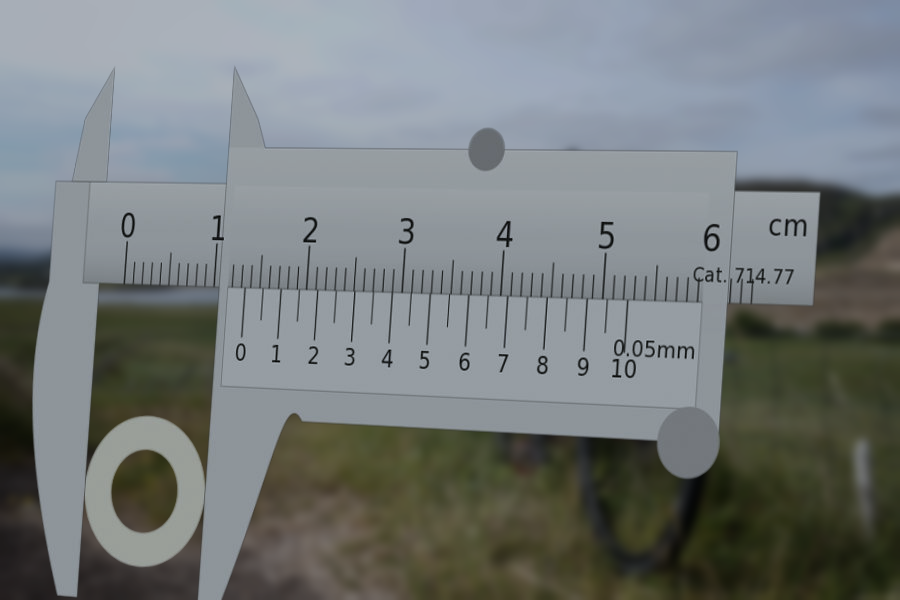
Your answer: 13.4
